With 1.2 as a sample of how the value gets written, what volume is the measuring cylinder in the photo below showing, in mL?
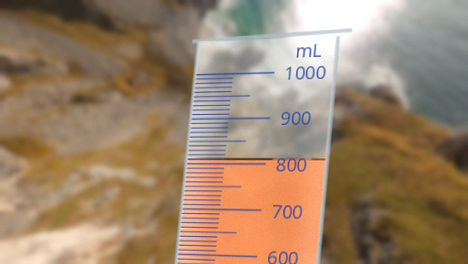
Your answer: 810
